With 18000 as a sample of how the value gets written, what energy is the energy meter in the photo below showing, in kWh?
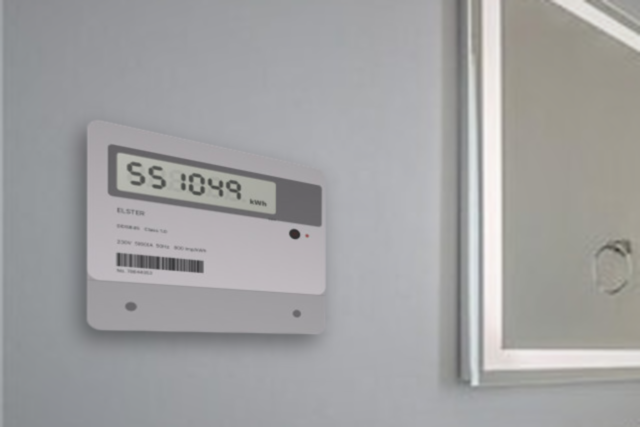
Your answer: 551049
